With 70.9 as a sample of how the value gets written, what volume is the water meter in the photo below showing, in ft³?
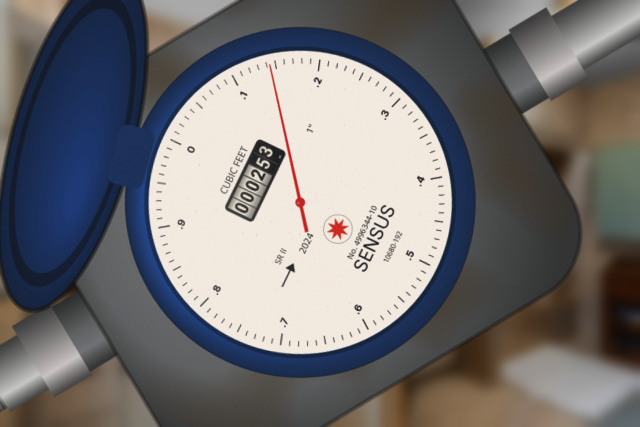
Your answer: 253.14
